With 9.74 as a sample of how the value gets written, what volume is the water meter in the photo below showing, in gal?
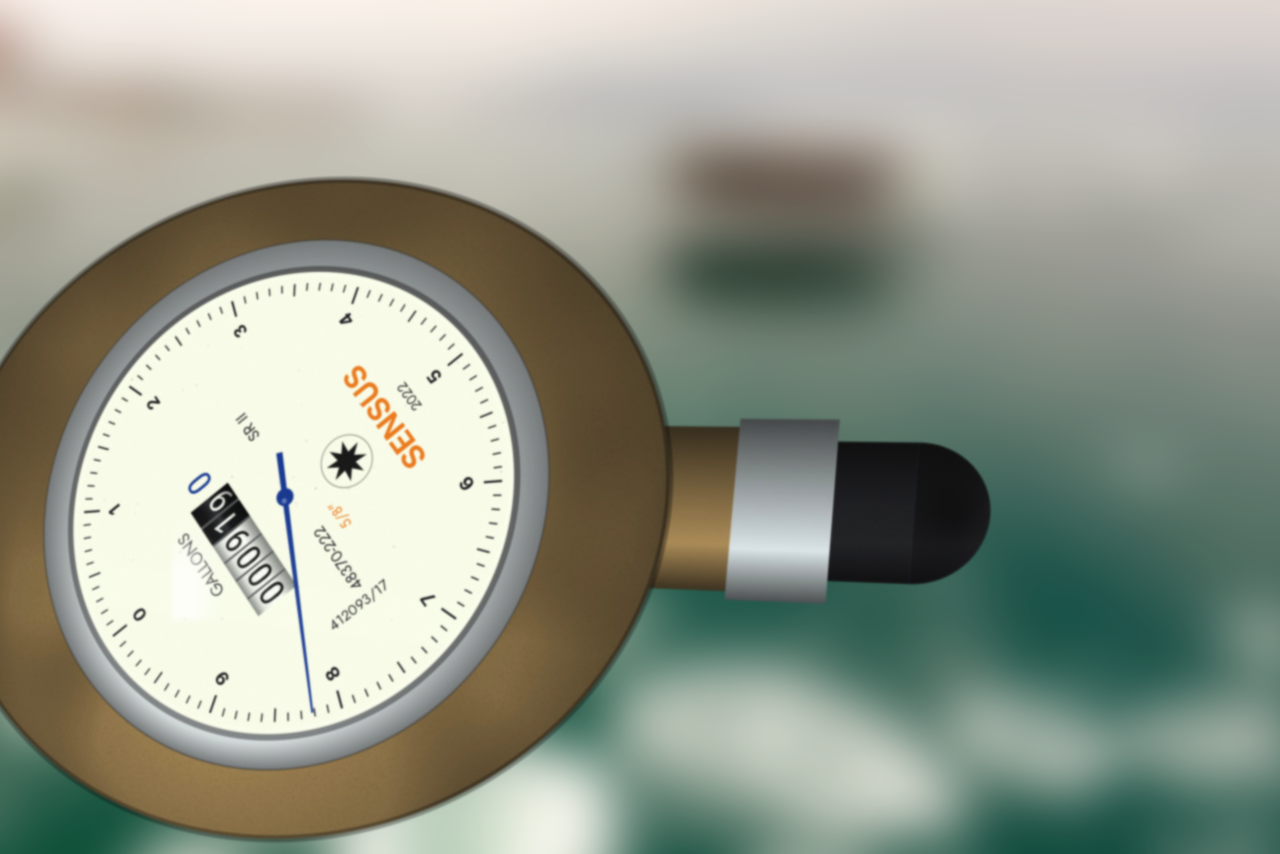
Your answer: 9188.2
